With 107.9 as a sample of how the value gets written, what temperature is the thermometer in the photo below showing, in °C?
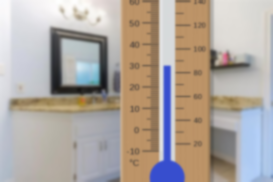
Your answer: 30
